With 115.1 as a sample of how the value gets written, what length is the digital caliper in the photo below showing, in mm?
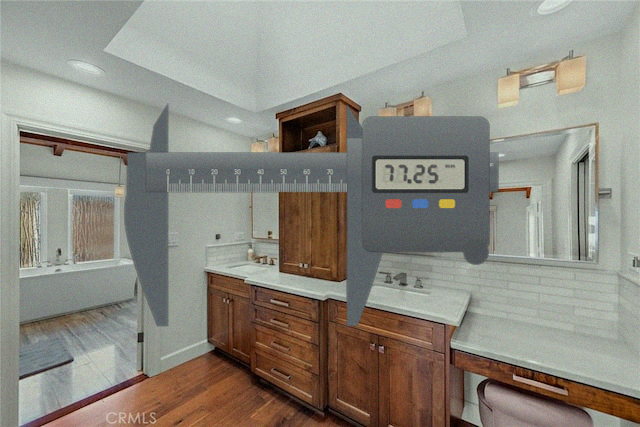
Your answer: 77.25
